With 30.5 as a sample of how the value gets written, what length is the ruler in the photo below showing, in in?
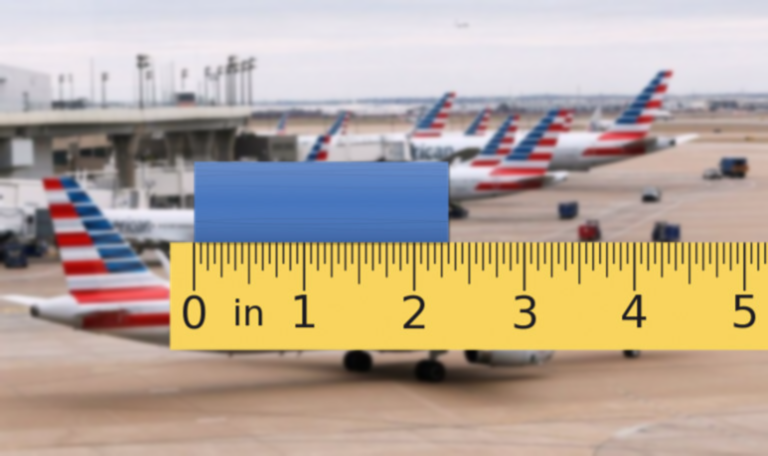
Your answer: 2.3125
